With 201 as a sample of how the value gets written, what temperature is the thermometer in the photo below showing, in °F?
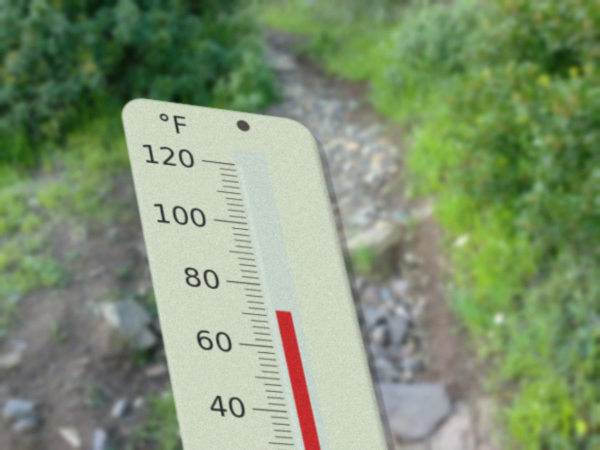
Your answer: 72
